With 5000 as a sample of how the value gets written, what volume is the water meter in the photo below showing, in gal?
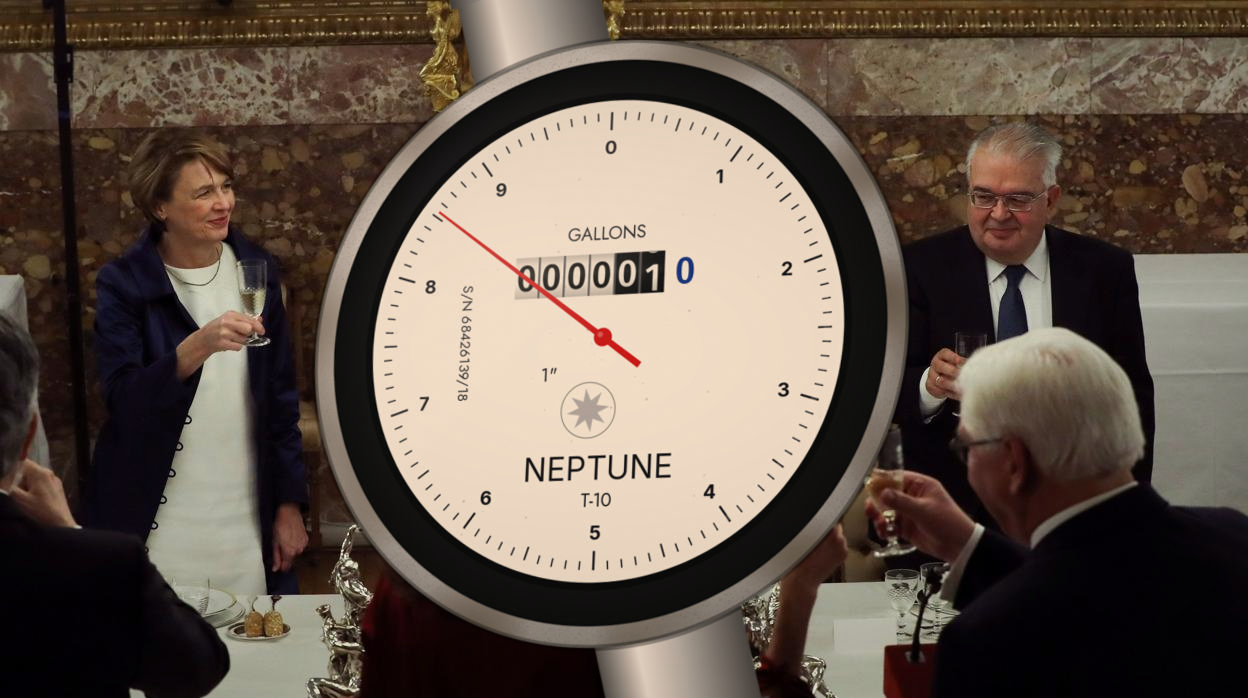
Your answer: 8.5
